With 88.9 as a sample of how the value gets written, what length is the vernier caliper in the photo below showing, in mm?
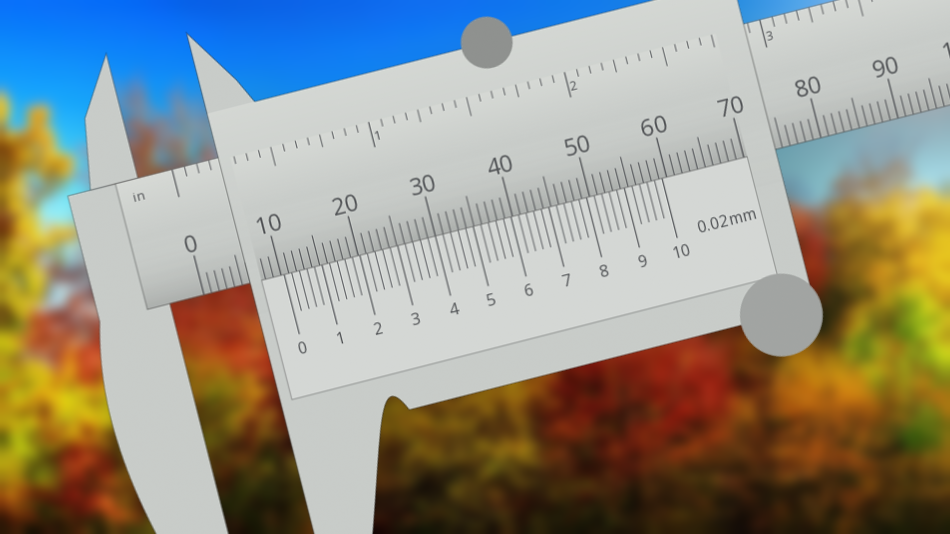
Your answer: 10.4
